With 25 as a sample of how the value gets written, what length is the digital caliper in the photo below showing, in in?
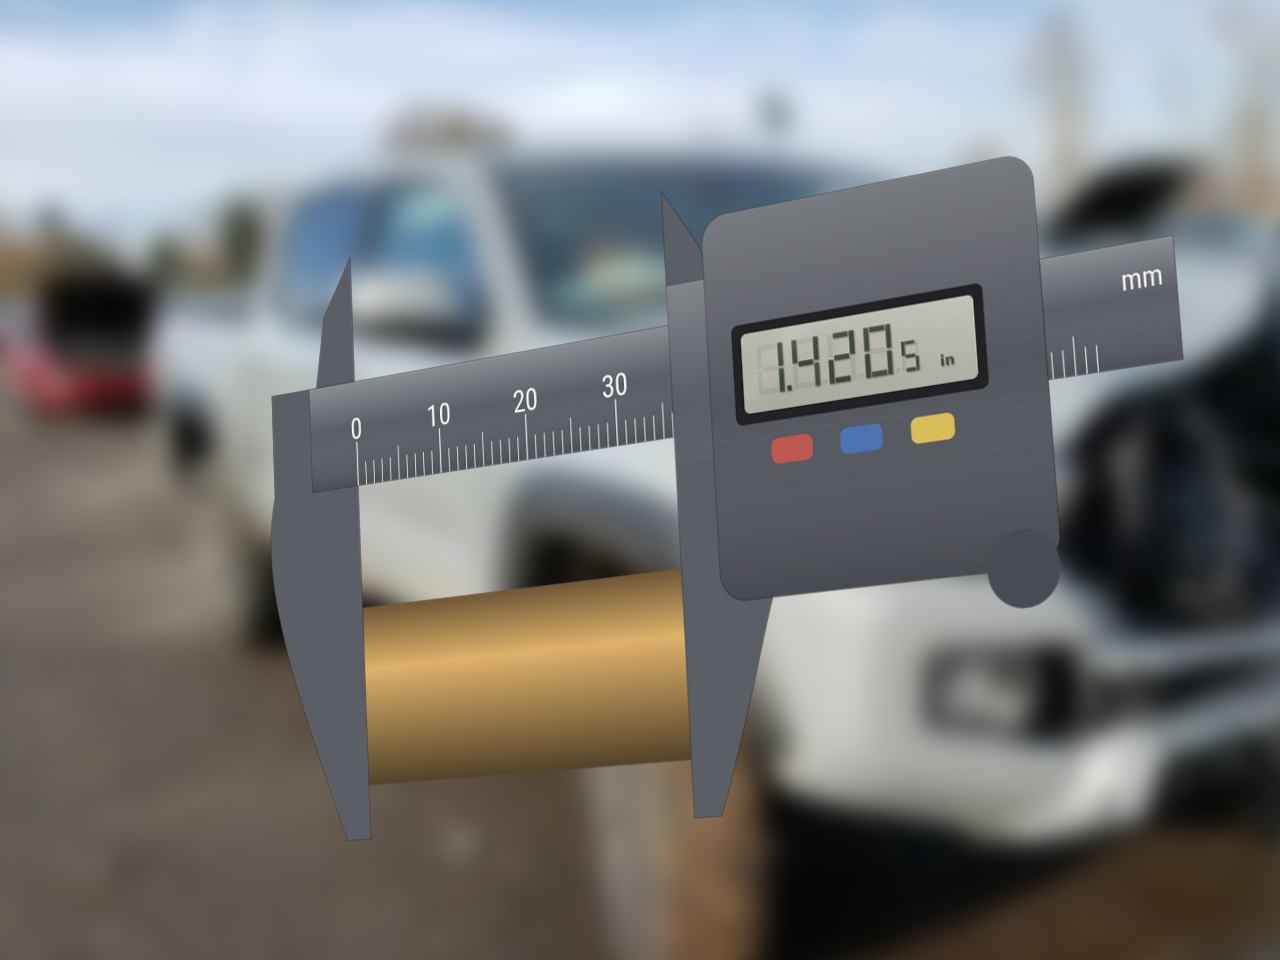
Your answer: 1.4205
